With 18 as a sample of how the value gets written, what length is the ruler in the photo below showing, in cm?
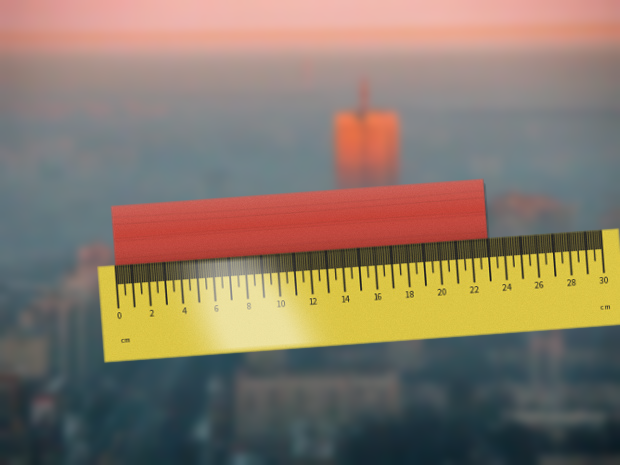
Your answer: 23
